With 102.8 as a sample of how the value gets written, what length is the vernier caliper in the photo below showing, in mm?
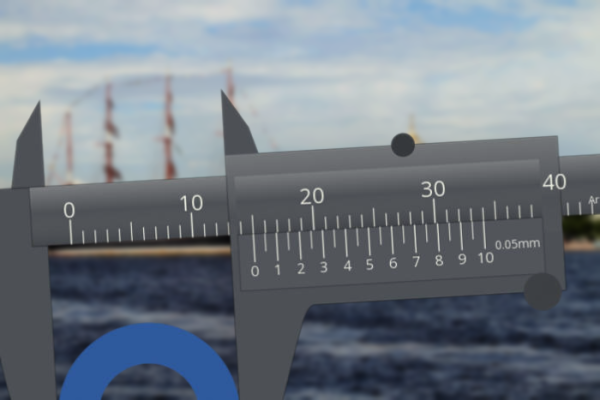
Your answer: 15.0
